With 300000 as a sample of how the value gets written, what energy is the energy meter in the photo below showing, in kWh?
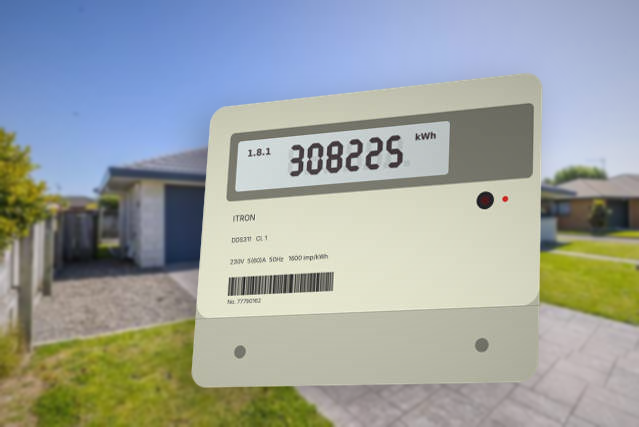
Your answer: 308225
